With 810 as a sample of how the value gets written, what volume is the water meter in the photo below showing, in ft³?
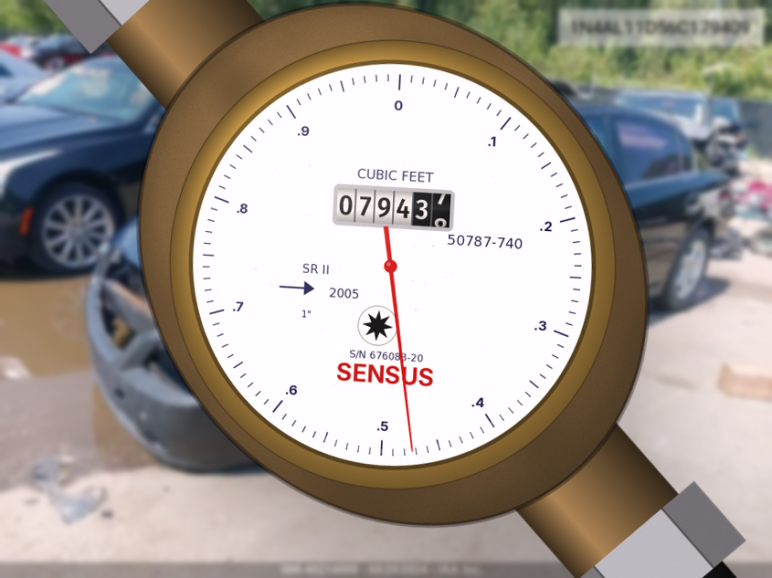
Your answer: 79437.47
